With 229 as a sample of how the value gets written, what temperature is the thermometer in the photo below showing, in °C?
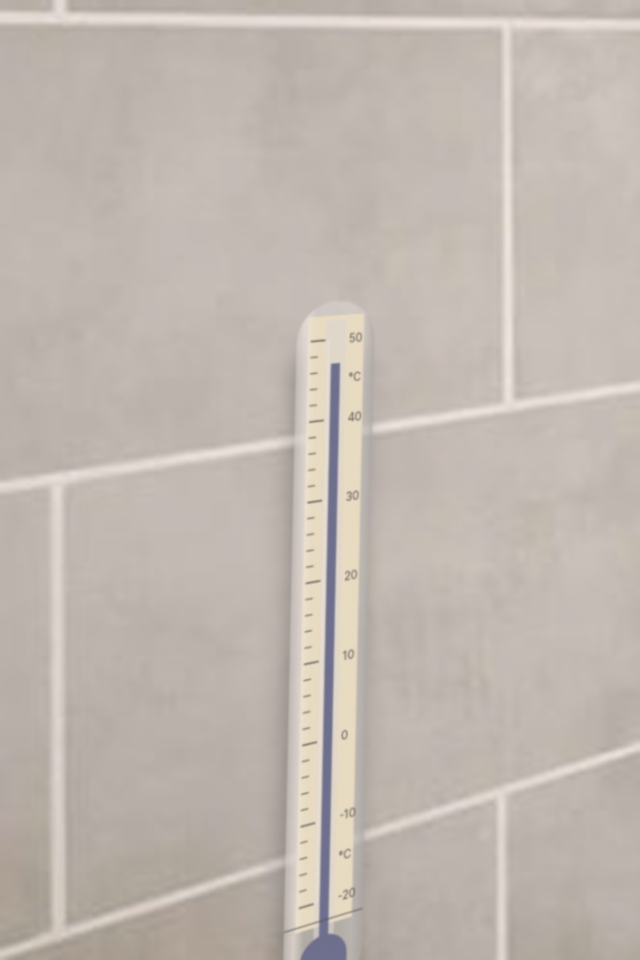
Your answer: 47
